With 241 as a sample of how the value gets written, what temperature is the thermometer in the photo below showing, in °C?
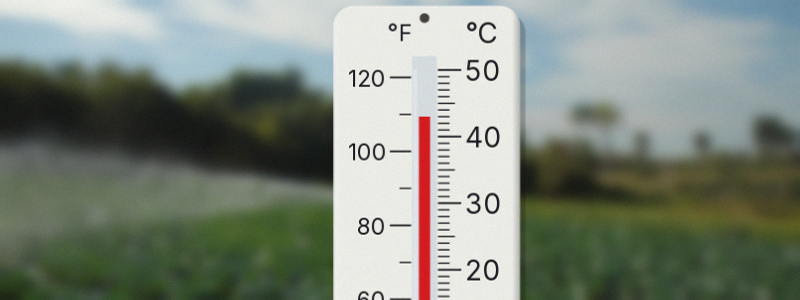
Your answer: 43
